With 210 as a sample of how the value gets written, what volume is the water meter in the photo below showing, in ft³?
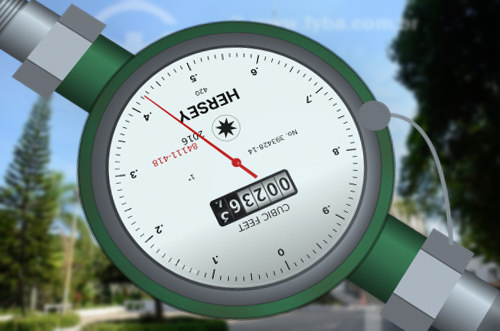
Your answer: 2363.42
